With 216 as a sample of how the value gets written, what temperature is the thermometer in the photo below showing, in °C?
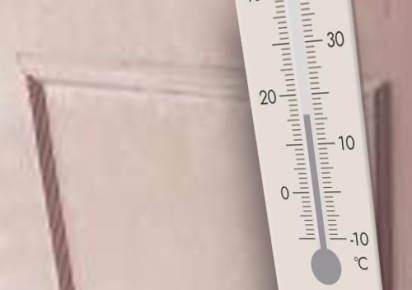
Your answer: 16
